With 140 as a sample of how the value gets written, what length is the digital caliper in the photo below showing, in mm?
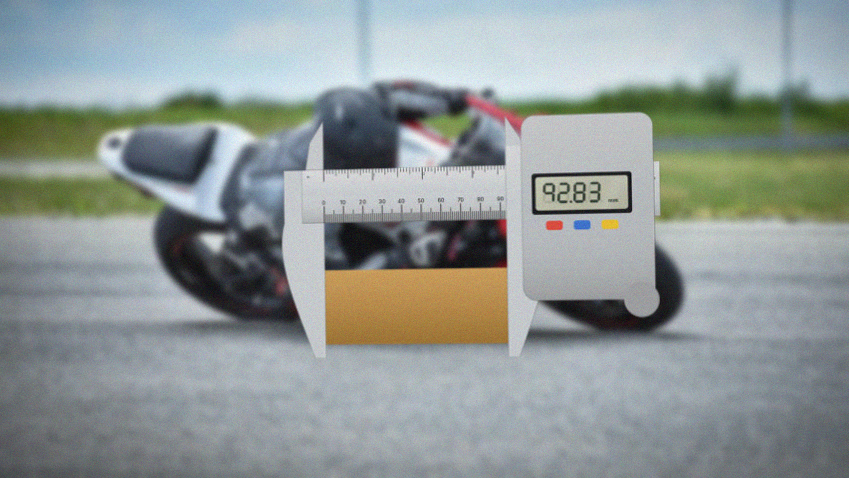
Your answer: 92.83
